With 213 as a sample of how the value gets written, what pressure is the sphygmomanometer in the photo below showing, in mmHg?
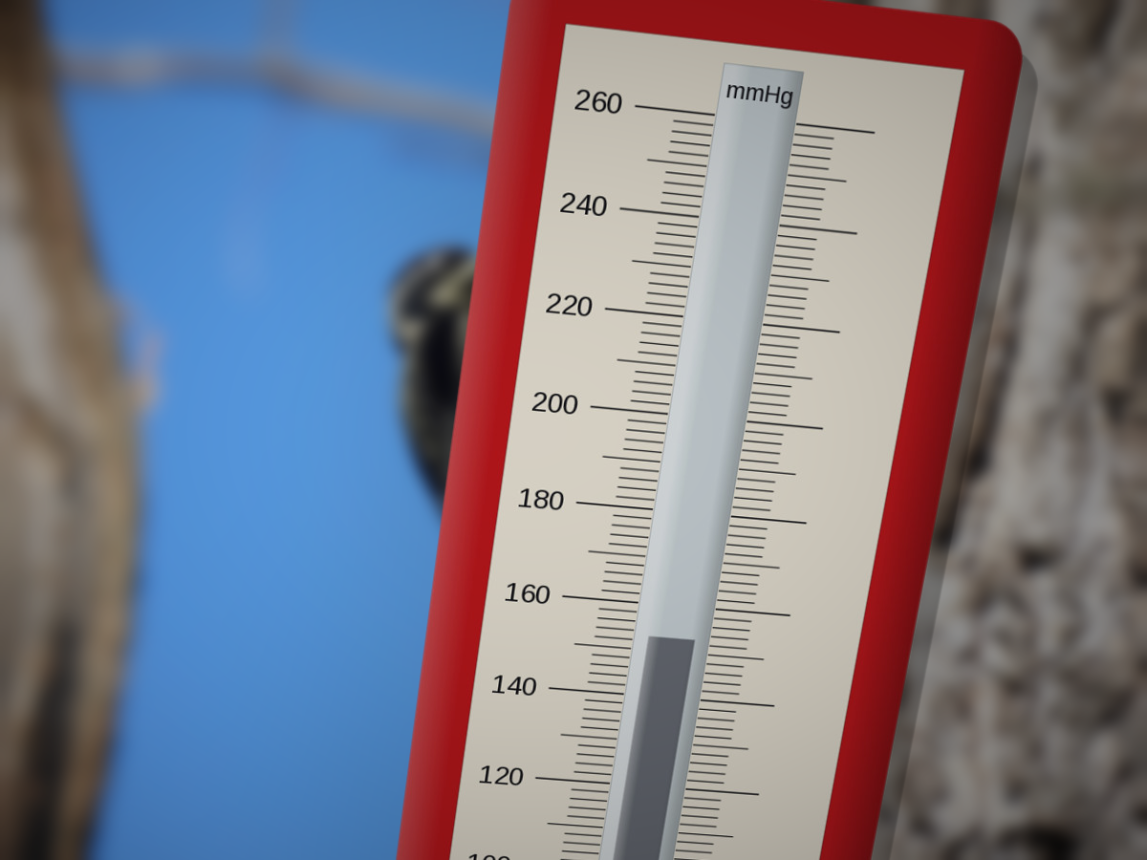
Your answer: 153
